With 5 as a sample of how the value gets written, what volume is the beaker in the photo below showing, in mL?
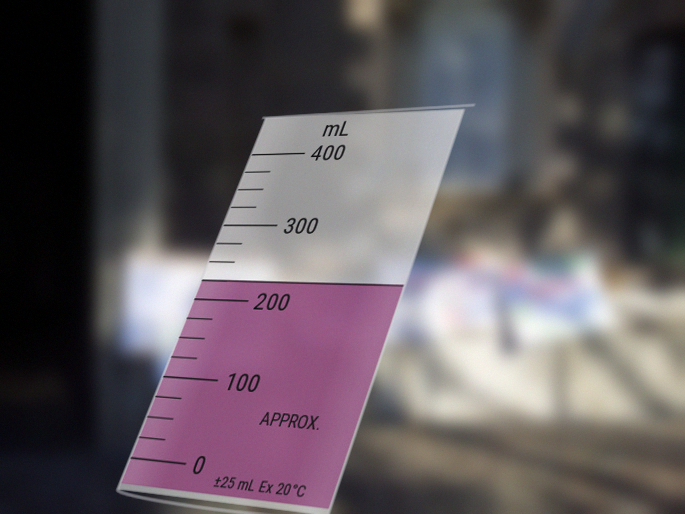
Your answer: 225
